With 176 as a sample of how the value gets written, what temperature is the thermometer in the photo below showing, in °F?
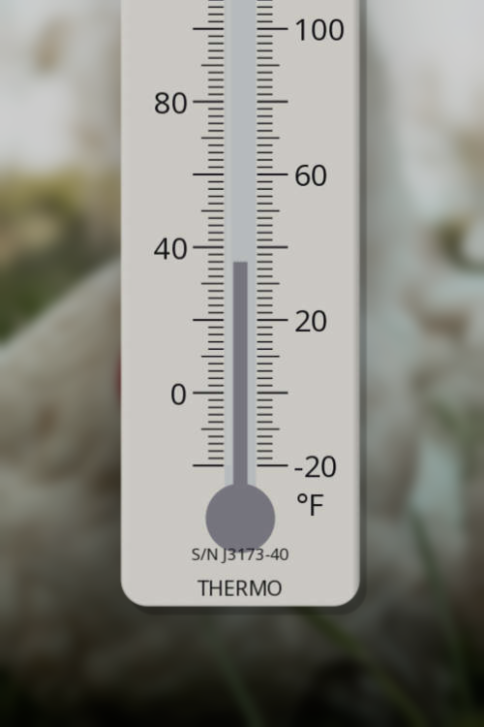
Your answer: 36
